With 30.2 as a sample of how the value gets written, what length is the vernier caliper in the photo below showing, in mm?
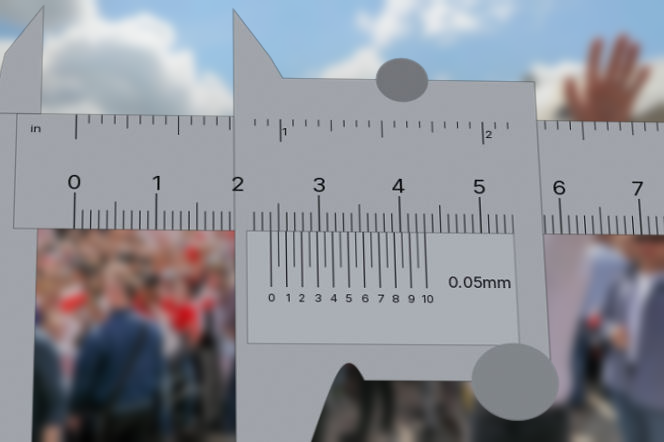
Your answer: 24.0
